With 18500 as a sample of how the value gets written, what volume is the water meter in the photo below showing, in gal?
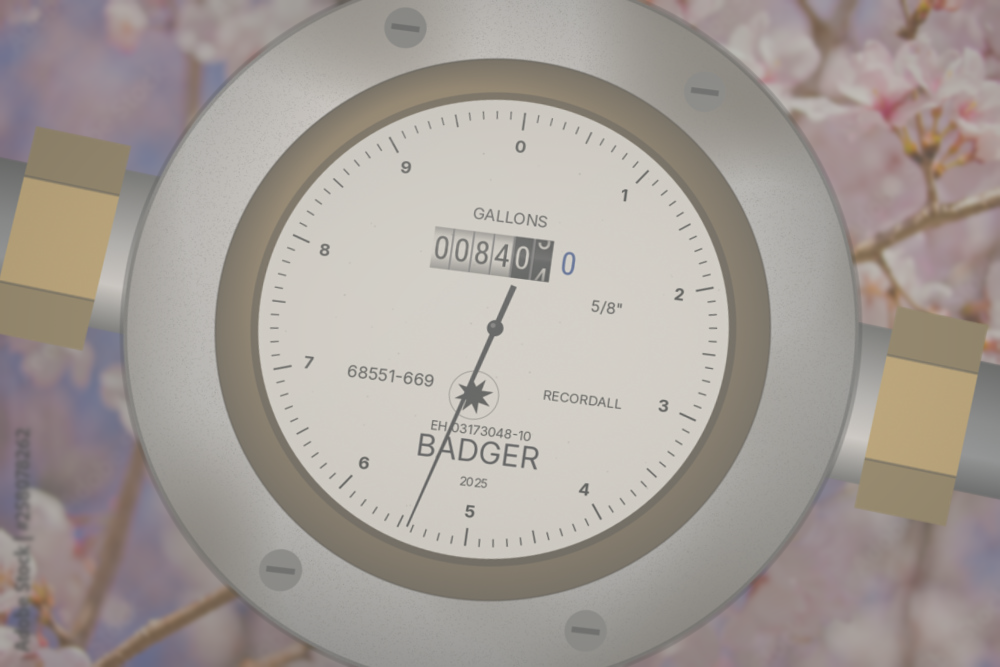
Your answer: 84035.4
